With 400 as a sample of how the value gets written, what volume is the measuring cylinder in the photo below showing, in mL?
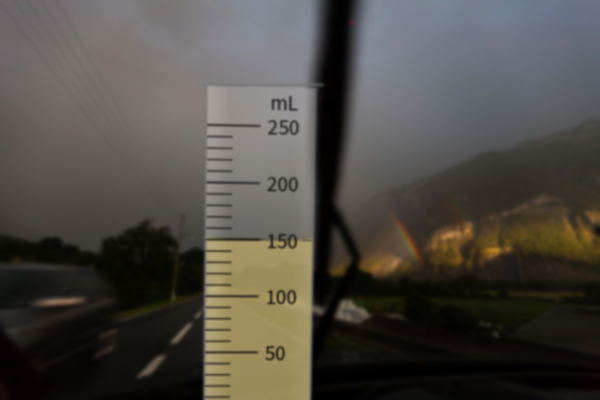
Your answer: 150
